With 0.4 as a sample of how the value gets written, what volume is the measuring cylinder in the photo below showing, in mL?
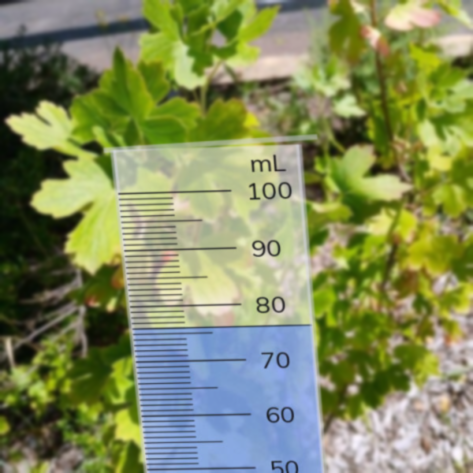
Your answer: 76
